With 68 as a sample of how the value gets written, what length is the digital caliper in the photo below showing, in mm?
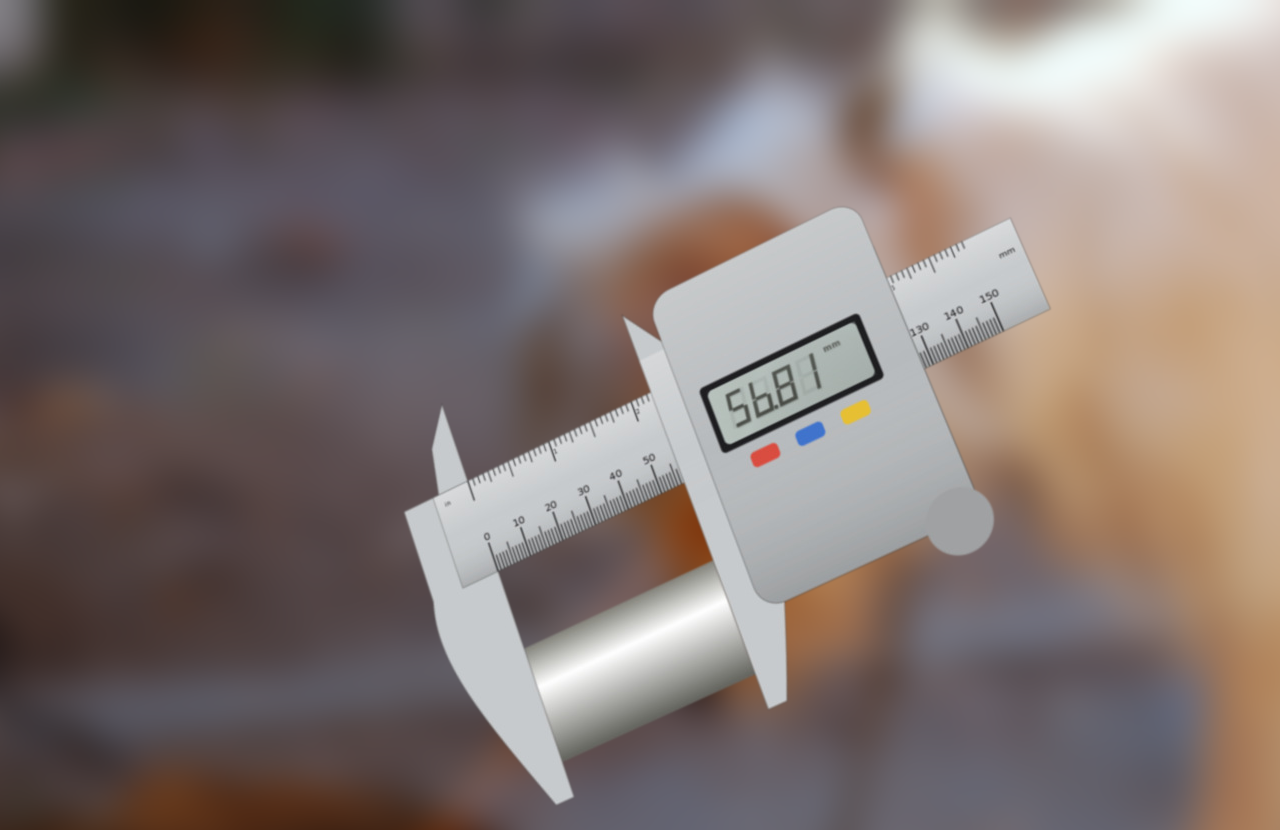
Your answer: 56.81
